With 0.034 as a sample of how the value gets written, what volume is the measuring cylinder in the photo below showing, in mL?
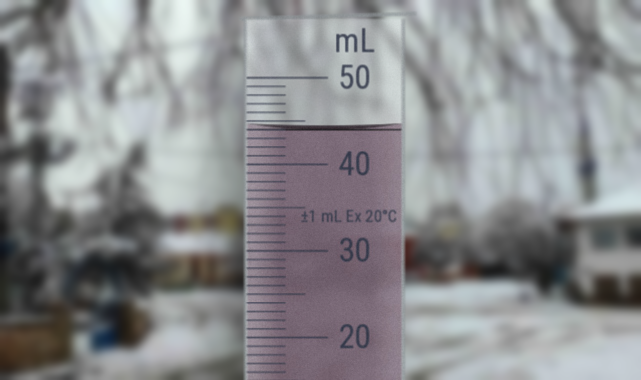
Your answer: 44
